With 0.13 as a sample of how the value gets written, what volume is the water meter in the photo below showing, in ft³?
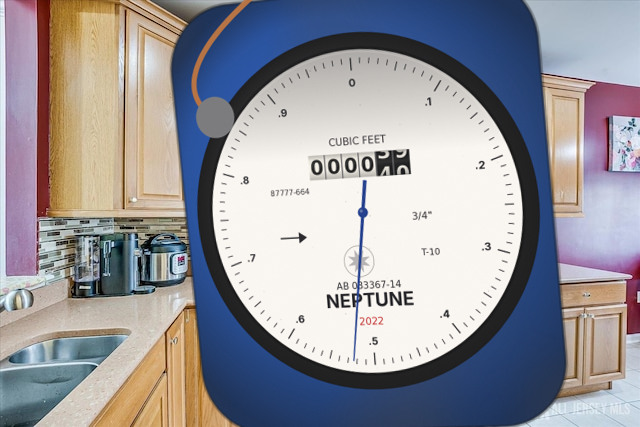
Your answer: 39.52
